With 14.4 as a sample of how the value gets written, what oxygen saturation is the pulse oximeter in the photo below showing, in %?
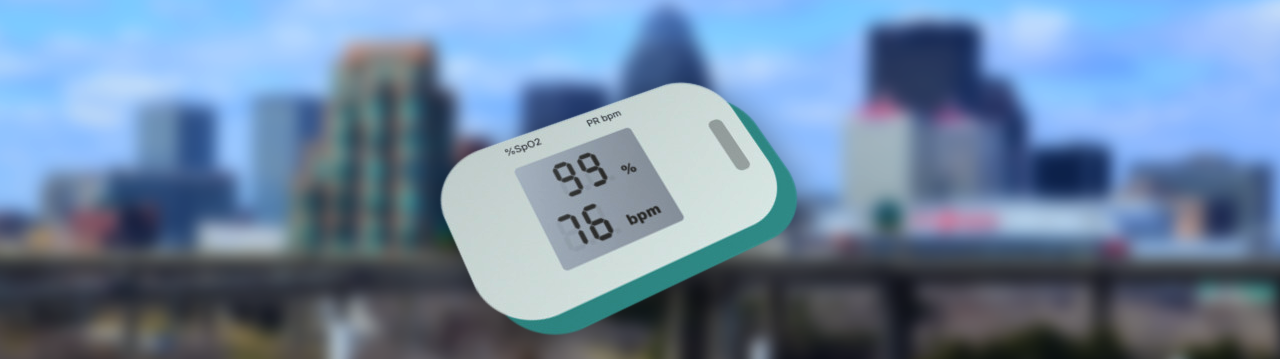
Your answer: 99
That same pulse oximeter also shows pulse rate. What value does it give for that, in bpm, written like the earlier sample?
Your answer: 76
